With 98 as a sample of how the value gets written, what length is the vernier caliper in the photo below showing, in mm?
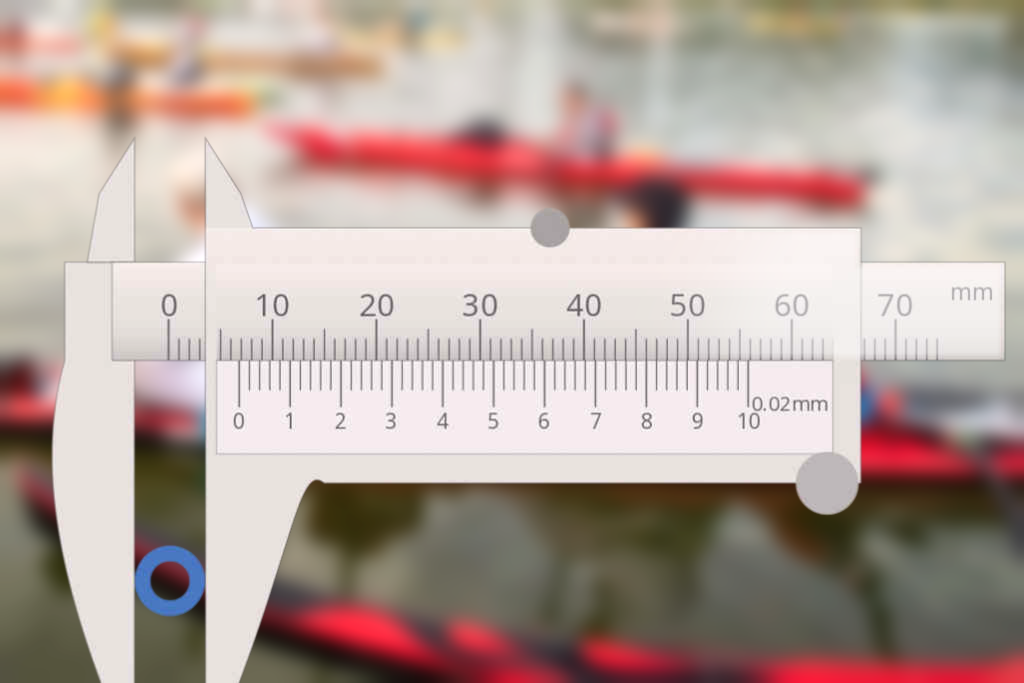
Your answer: 6.8
